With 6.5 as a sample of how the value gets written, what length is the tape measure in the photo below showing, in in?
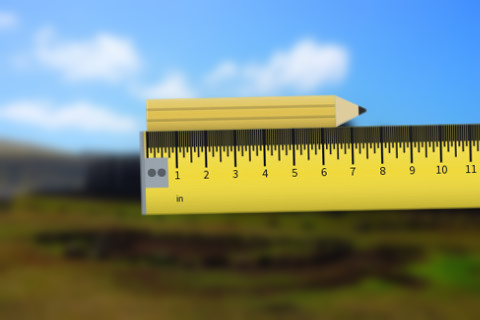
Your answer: 7.5
